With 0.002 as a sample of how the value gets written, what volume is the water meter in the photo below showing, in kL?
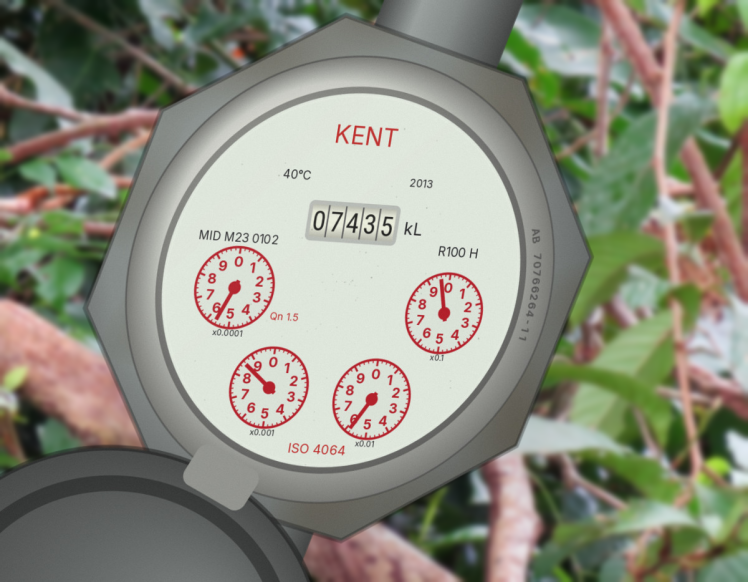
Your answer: 7434.9585
